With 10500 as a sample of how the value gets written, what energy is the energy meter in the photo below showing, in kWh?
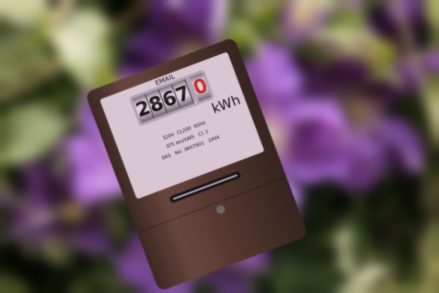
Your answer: 2867.0
